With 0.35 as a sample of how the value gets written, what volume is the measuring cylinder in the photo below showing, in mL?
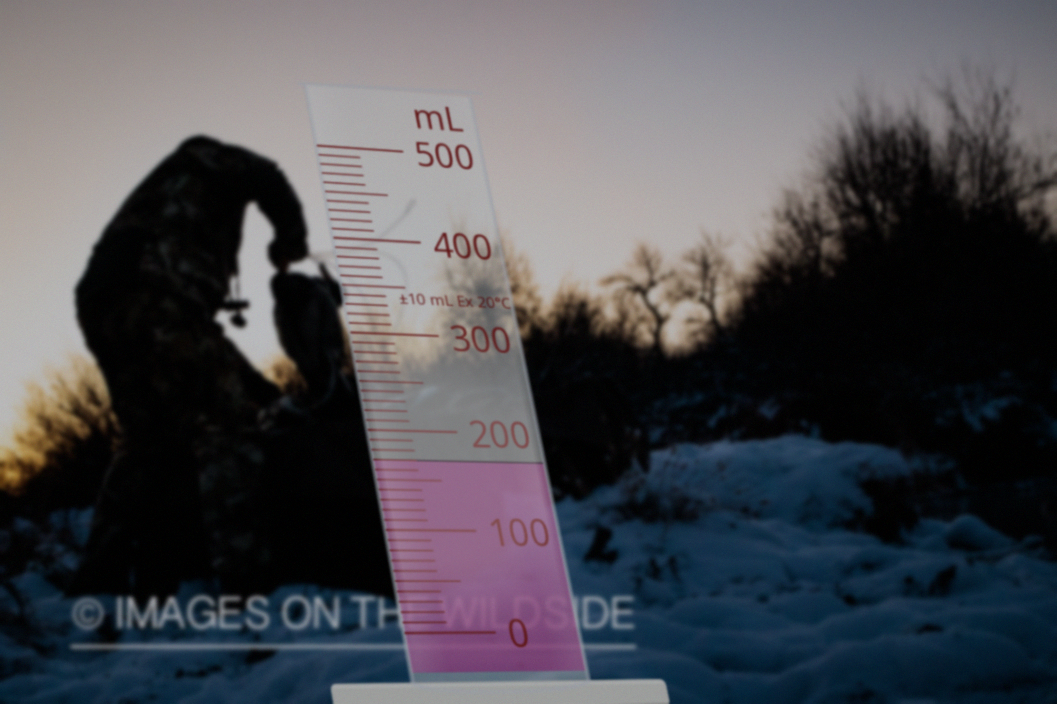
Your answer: 170
